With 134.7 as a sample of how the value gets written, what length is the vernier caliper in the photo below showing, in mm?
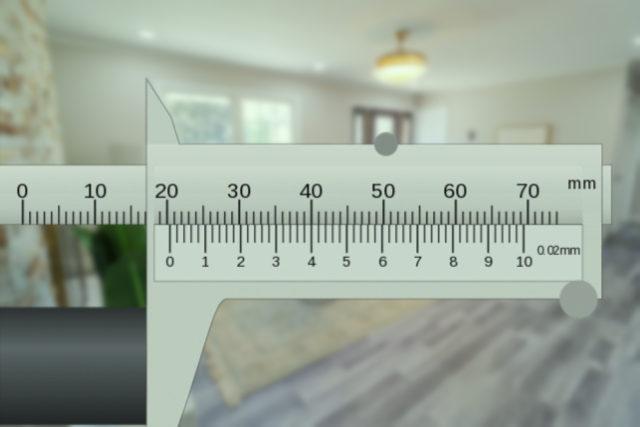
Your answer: 20.4
